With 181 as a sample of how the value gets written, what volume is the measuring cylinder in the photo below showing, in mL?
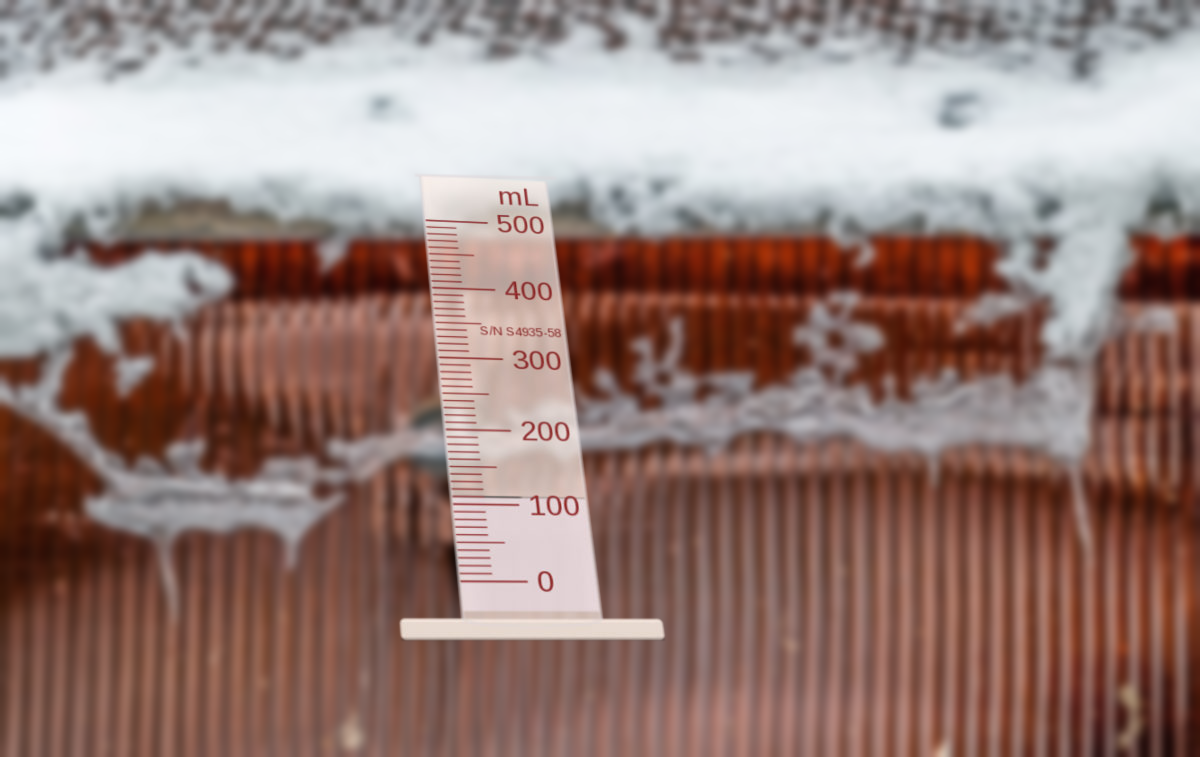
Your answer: 110
